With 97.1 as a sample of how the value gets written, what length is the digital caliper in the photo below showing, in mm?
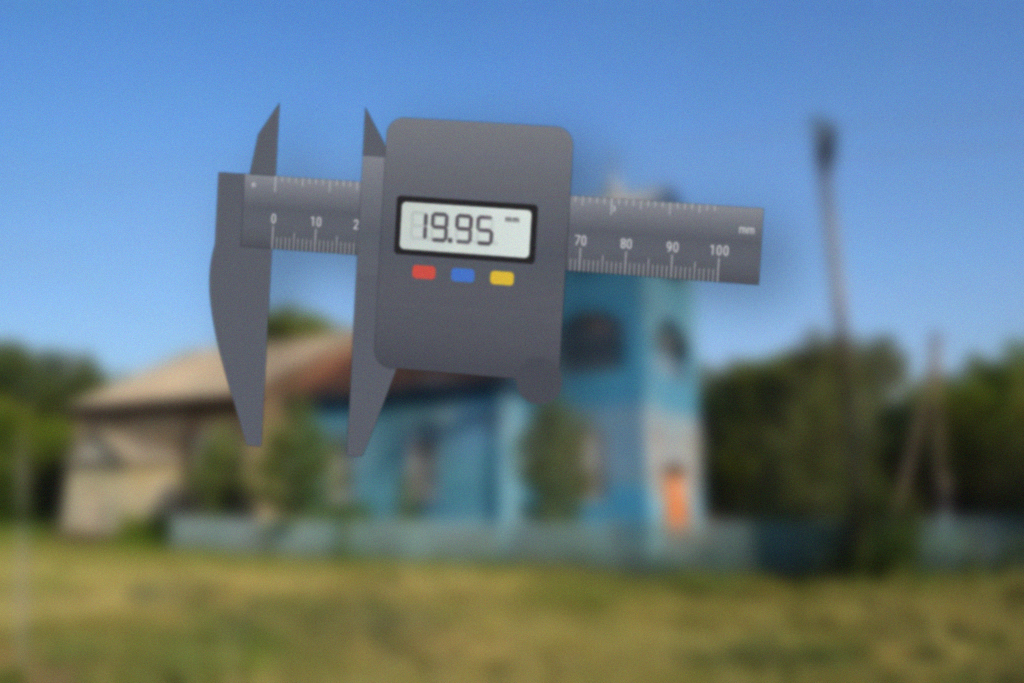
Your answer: 19.95
